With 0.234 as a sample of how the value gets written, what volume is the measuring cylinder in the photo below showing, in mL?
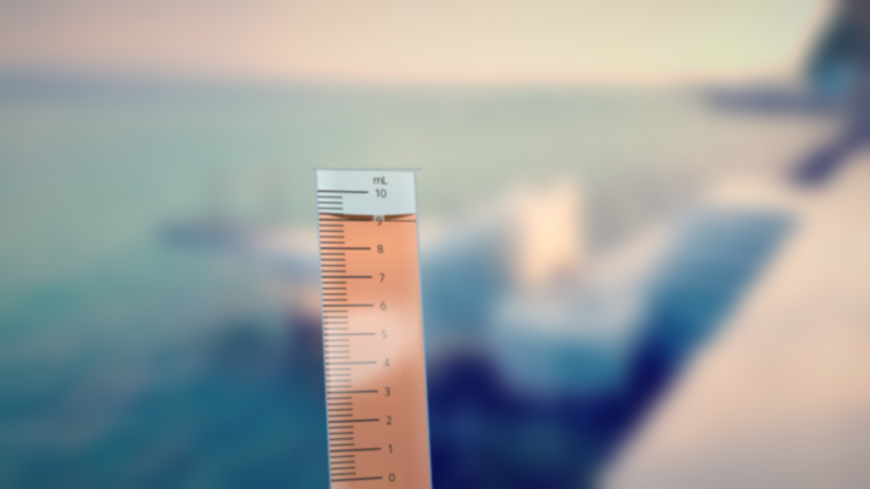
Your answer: 9
